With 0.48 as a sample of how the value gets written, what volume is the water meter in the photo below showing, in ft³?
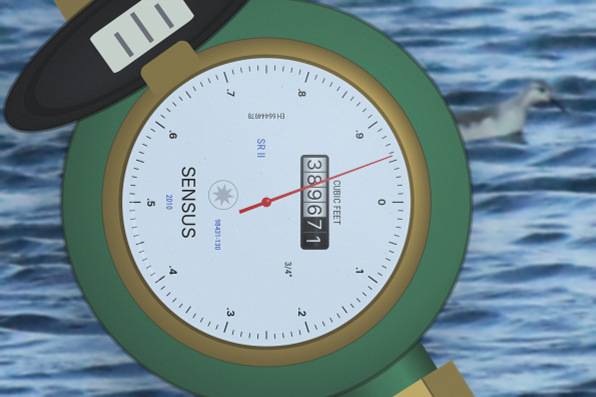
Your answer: 389670.94
